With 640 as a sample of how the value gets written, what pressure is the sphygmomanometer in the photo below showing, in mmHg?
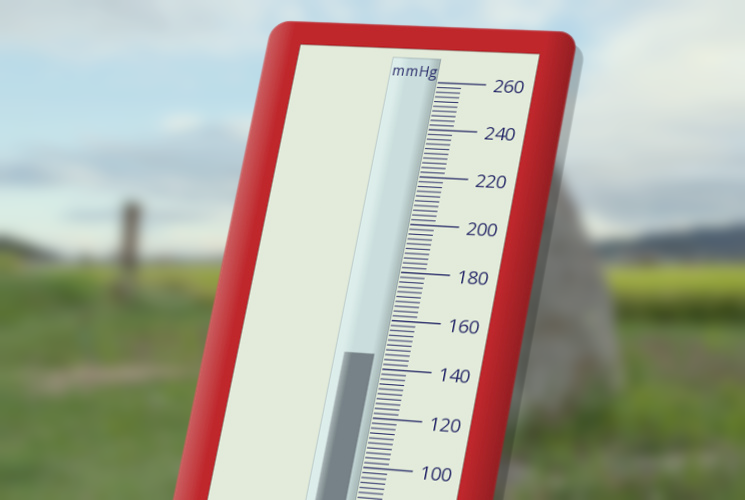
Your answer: 146
